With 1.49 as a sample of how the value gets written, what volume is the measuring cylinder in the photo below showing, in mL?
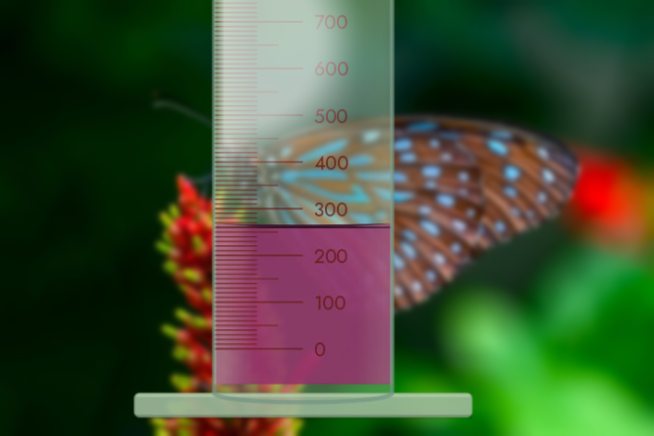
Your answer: 260
